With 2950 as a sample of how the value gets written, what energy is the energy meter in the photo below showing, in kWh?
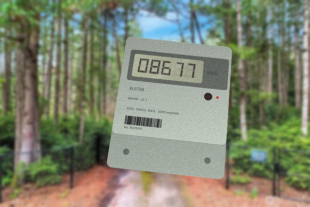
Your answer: 8677
